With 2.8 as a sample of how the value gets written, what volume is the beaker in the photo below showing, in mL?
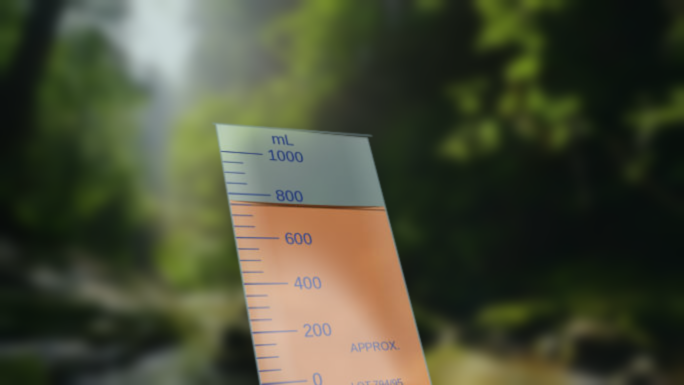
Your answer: 750
